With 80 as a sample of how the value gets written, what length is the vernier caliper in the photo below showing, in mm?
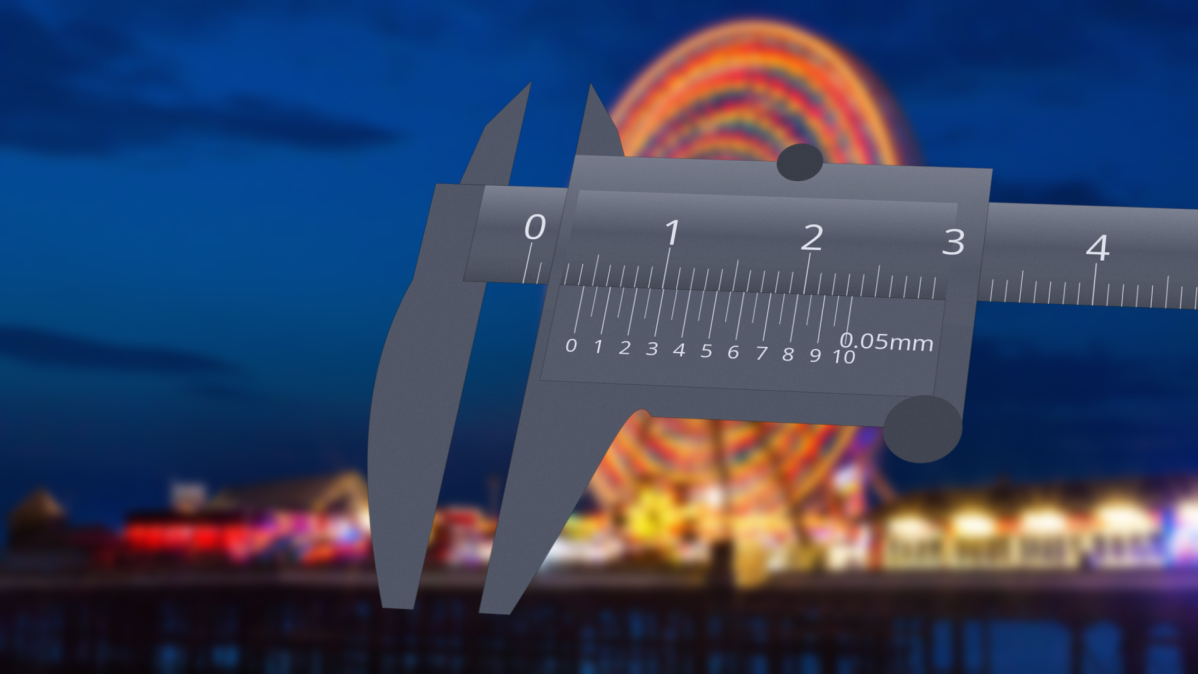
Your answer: 4.4
